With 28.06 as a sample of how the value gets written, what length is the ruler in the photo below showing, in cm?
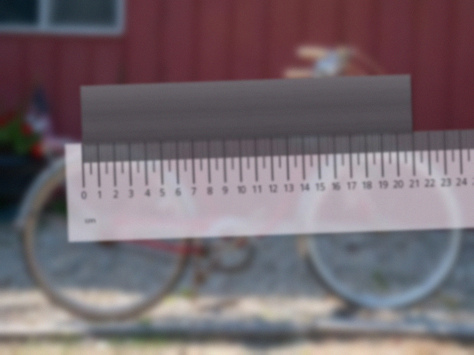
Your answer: 21
